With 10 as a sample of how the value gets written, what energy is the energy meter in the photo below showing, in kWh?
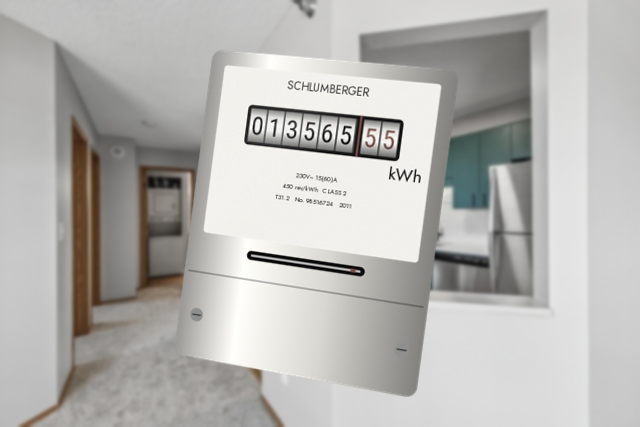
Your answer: 13565.55
